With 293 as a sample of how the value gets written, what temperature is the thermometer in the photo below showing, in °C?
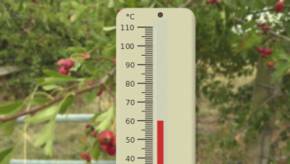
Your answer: 60
